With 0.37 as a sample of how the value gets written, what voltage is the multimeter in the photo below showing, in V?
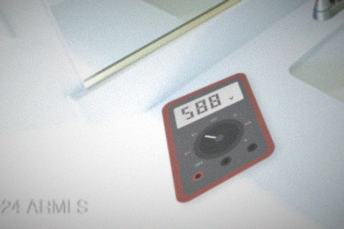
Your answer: 588
